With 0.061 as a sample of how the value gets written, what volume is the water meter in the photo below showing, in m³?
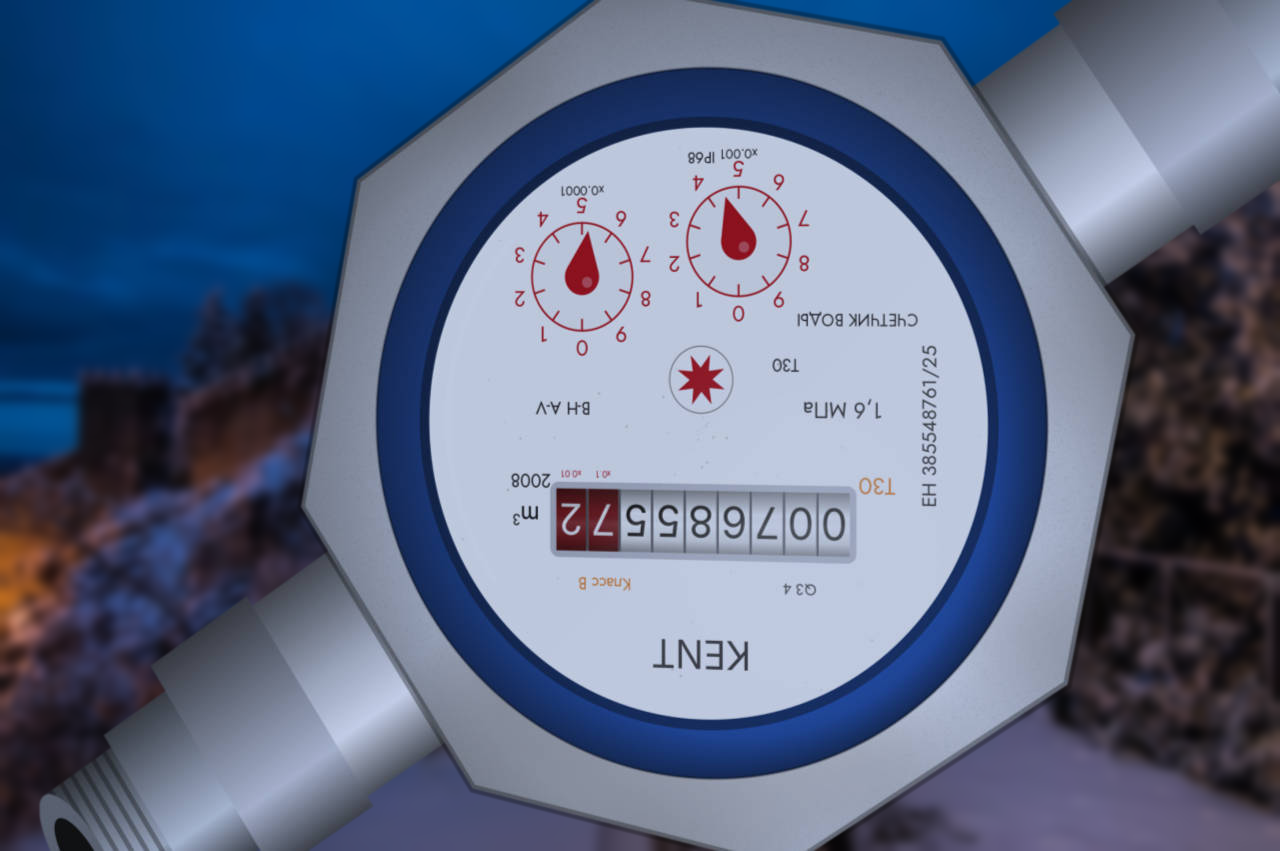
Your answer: 76855.7245
